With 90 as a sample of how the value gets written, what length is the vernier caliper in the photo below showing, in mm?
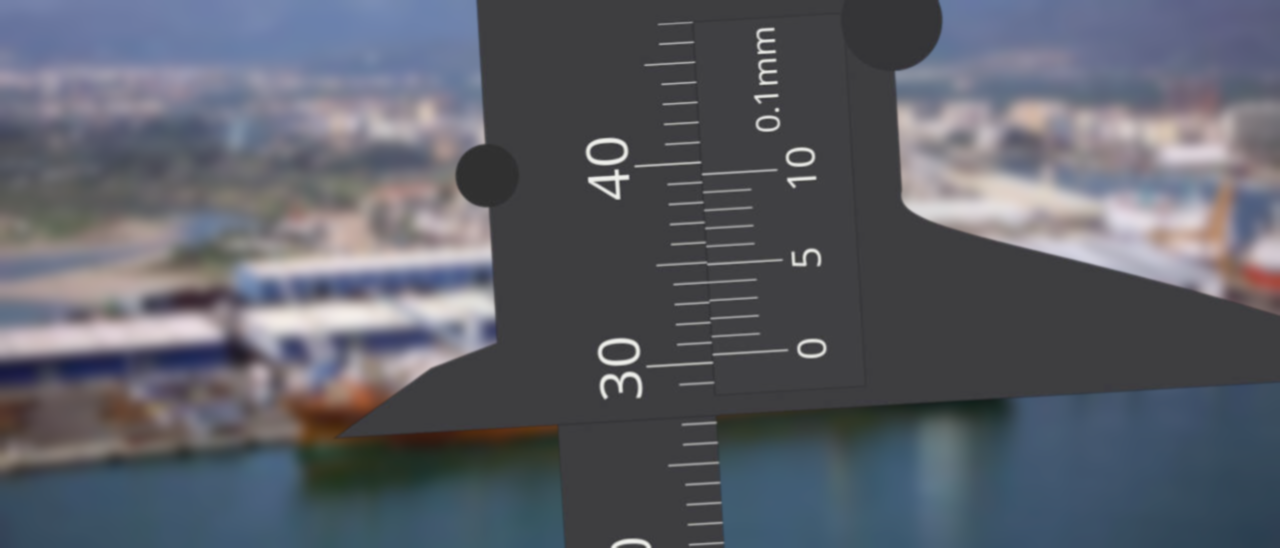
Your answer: 30.4
